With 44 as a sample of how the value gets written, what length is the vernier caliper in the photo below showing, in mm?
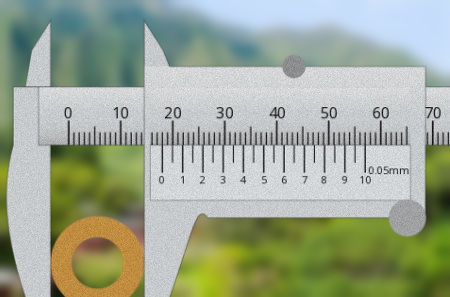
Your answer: 18.0
